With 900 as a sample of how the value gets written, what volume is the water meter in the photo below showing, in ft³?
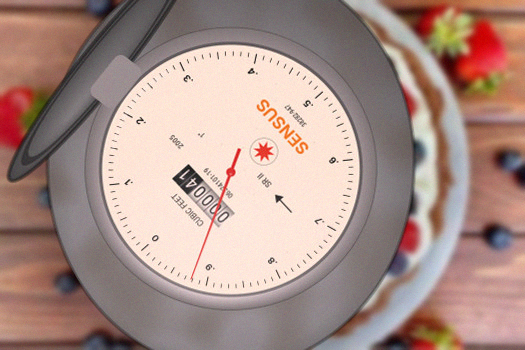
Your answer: 40.92
